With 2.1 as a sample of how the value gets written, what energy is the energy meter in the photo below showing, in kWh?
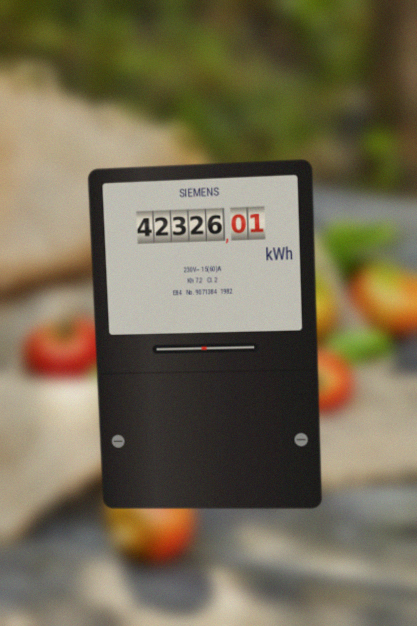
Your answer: 42326.01
